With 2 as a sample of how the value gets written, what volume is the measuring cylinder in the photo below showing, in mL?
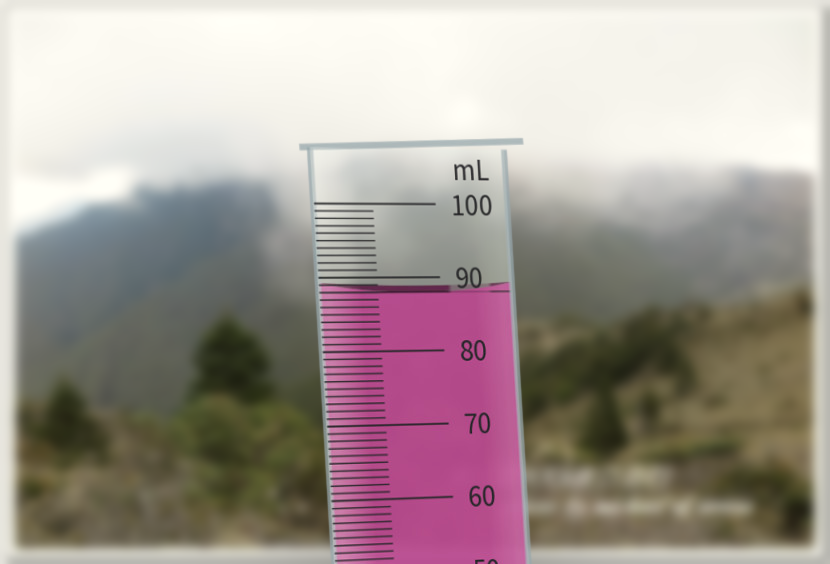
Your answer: 88
